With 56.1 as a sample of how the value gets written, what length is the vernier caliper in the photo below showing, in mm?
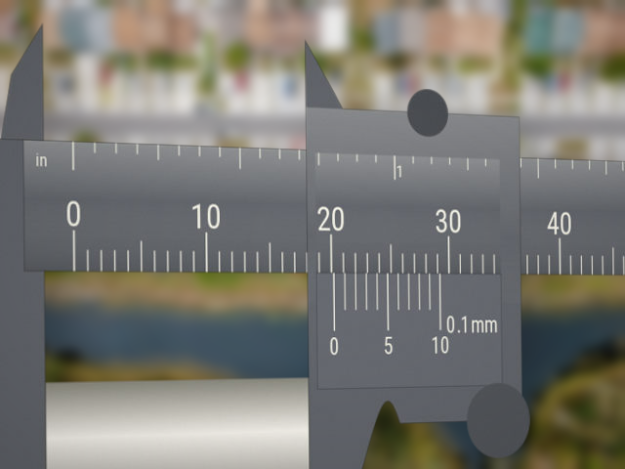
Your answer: 20.2
